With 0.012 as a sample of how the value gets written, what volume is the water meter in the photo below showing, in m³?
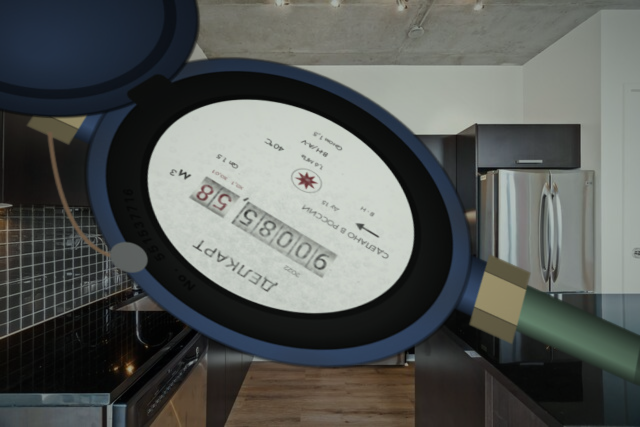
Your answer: 90085.58
